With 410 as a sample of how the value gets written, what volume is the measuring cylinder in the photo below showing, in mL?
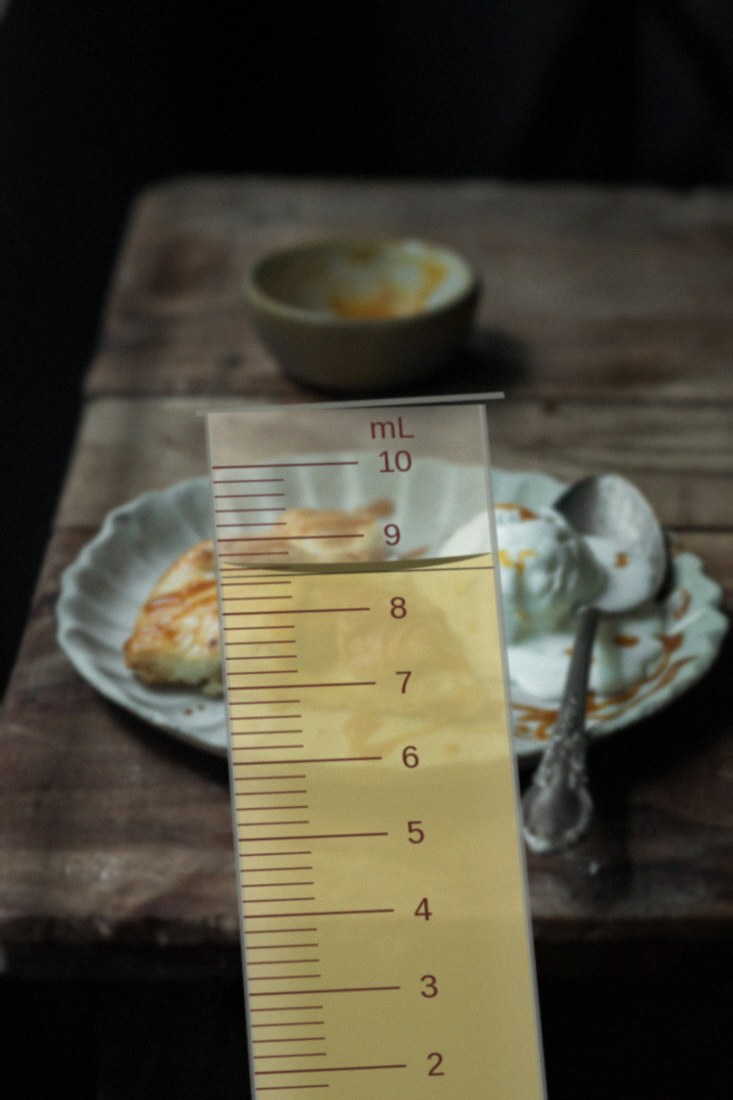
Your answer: 8.5
